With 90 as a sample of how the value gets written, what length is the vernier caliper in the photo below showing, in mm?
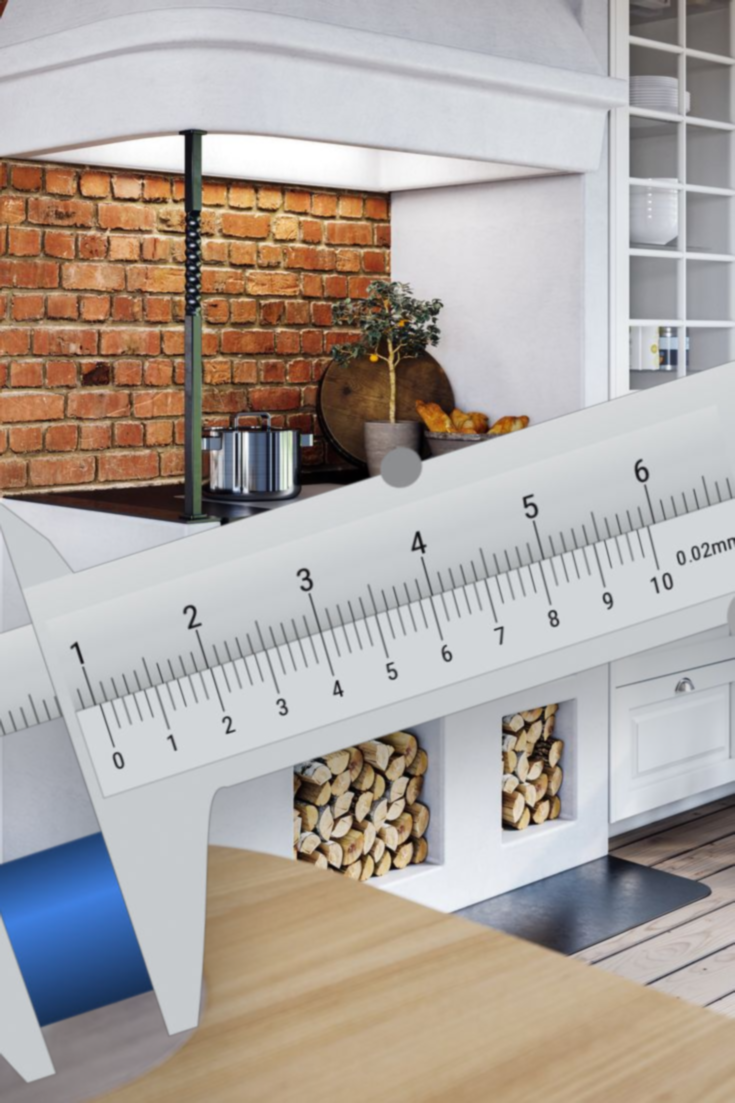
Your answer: 10.4
